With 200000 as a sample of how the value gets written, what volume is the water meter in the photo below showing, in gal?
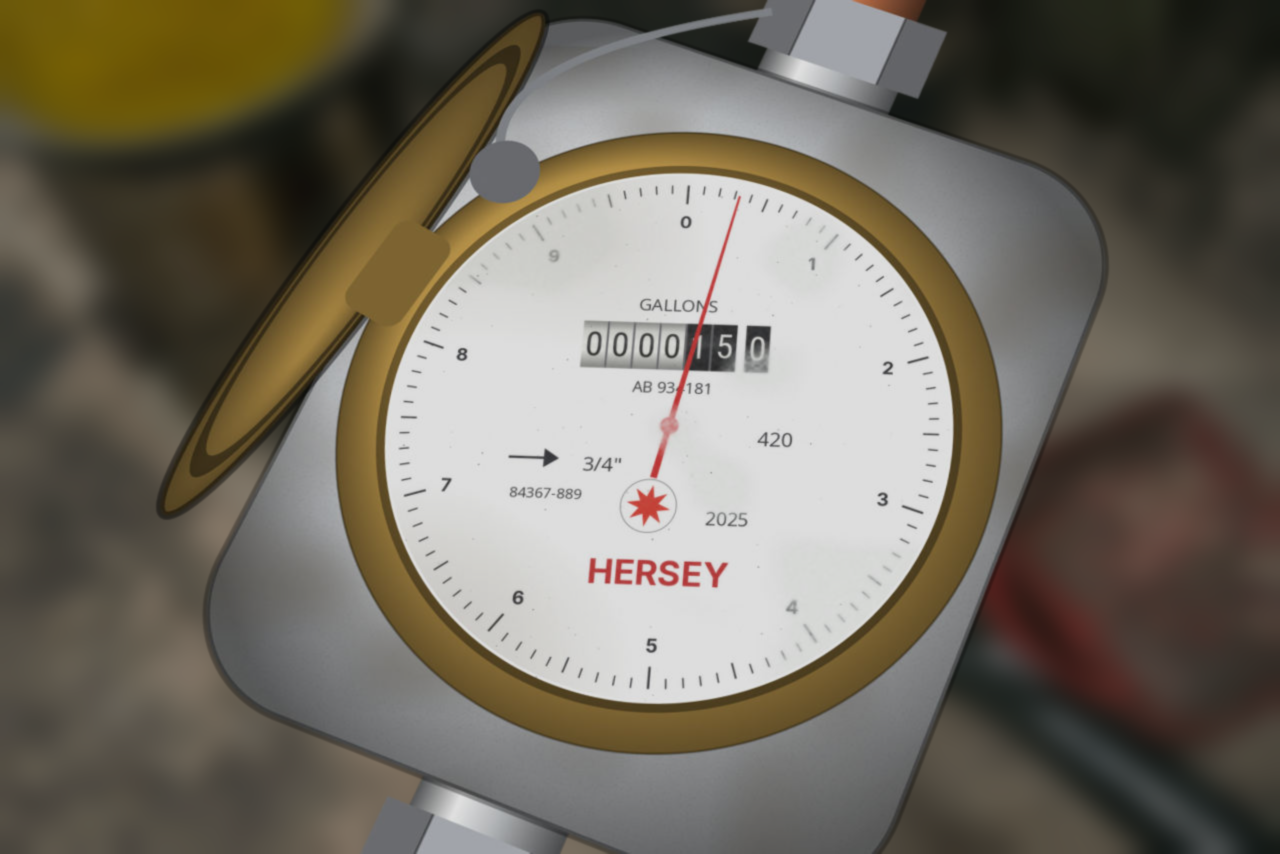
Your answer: 150.3
